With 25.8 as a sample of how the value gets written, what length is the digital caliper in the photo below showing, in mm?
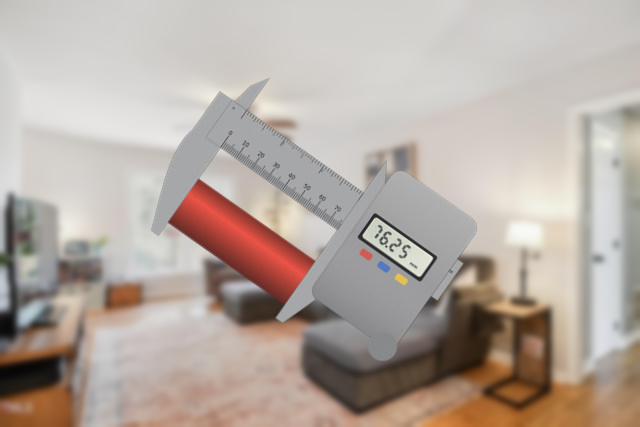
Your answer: 76.25
